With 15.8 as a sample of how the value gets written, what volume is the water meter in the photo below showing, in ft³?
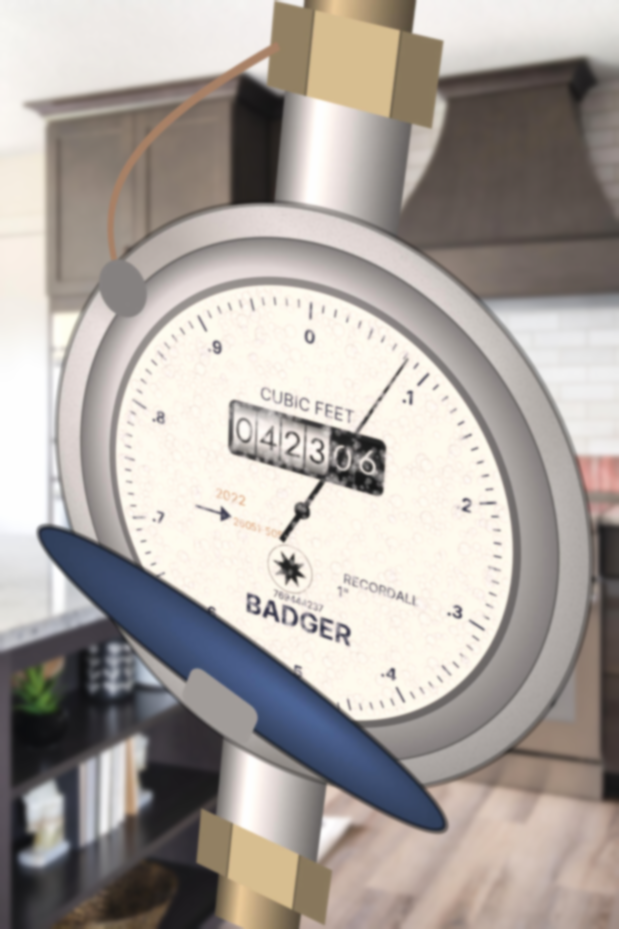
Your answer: 42306.08
